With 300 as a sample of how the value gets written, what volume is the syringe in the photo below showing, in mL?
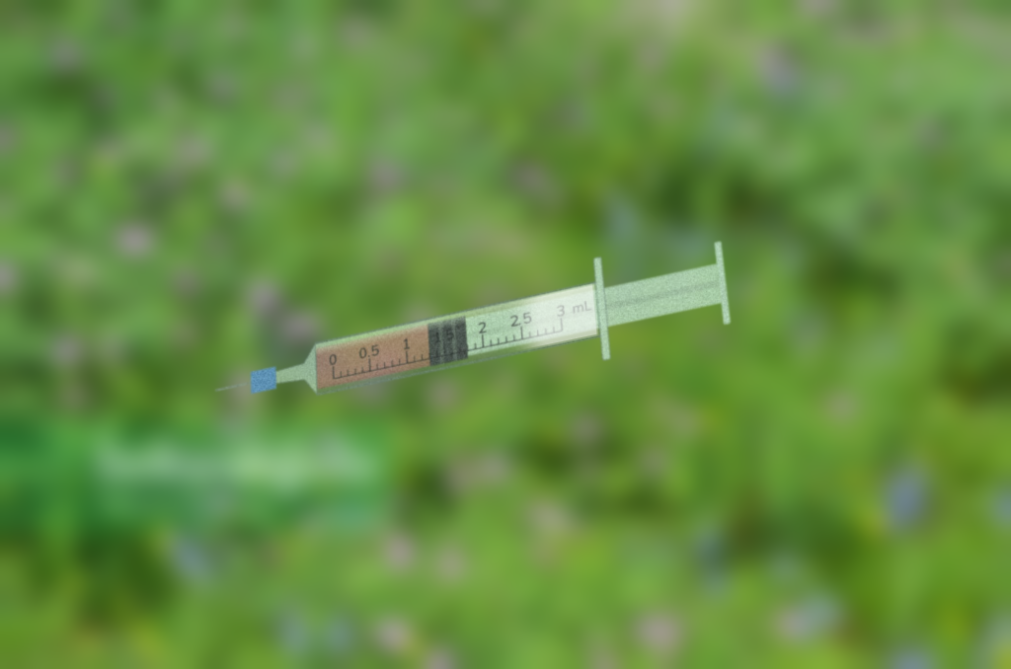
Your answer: 1.3
